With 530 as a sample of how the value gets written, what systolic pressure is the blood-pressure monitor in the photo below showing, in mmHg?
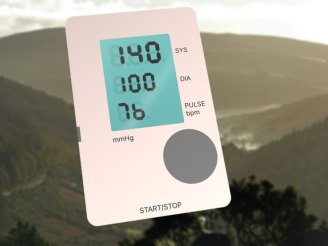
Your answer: 140
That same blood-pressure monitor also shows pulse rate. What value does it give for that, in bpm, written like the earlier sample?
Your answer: 76
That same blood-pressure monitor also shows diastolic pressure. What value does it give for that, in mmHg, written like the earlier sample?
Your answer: 100
